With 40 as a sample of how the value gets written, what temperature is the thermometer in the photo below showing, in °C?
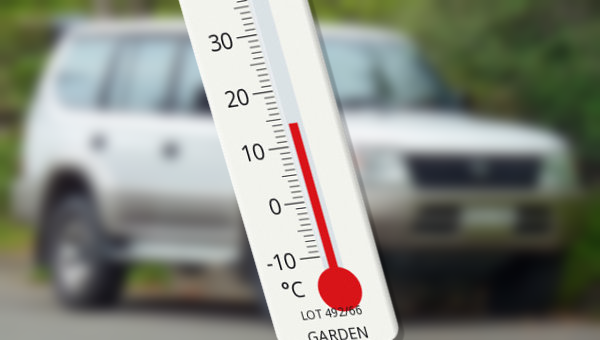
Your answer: 14
